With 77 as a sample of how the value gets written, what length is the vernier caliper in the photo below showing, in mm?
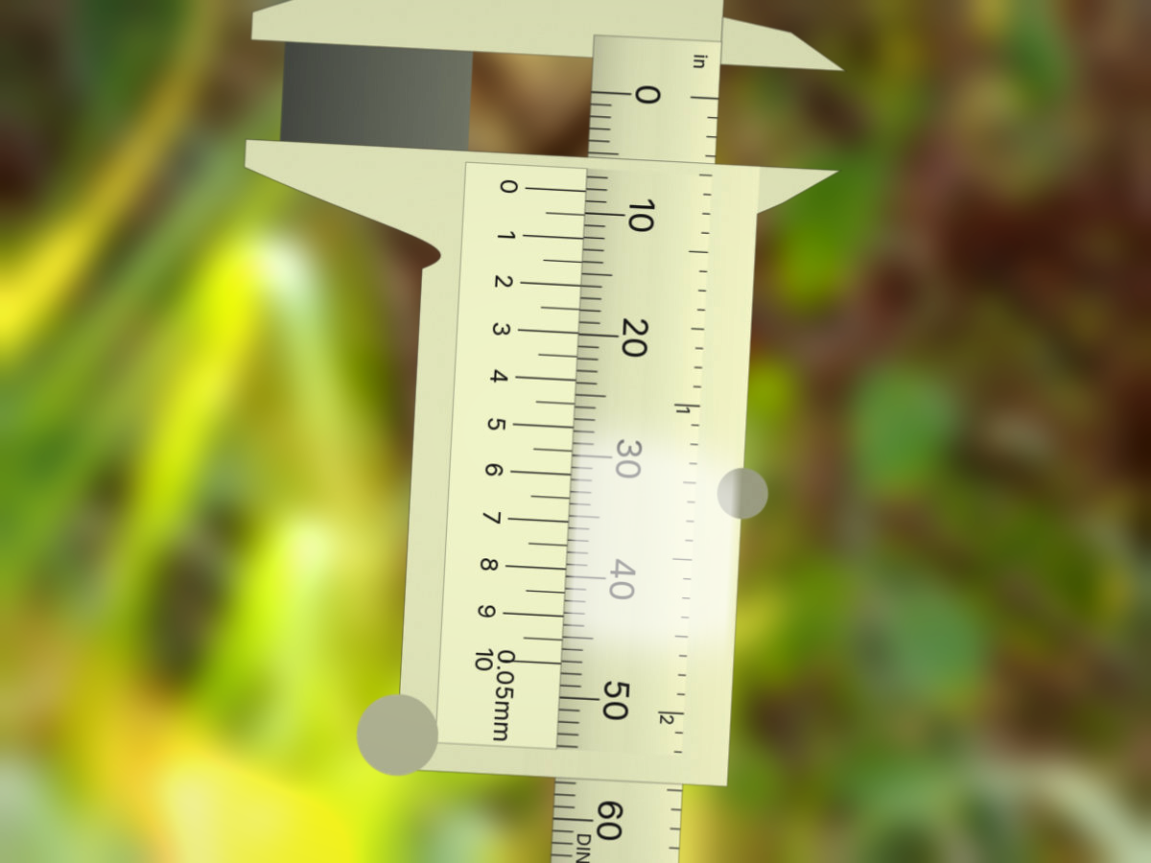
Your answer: 8.2
